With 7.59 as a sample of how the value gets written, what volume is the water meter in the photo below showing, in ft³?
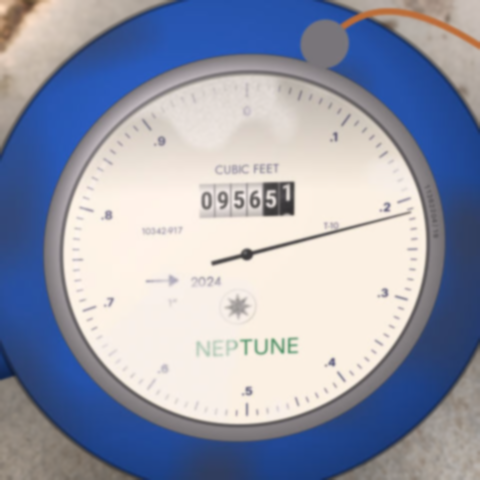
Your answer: 95651.21
